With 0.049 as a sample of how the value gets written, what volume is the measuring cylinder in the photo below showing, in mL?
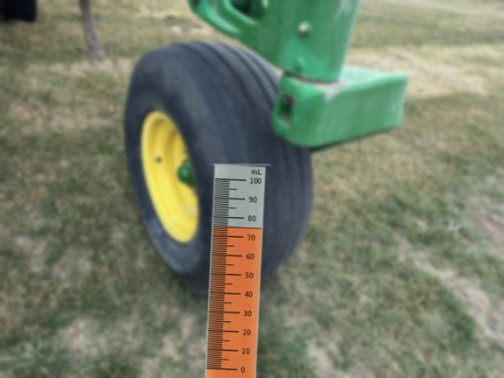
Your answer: 75
